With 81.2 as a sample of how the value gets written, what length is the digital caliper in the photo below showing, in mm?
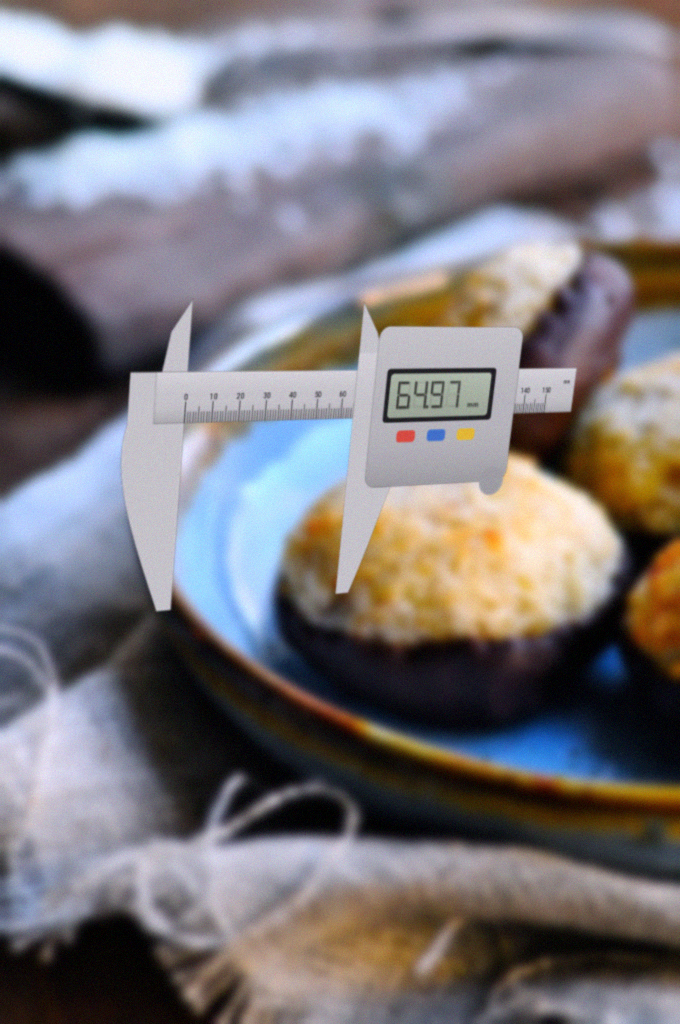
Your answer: 64.97
